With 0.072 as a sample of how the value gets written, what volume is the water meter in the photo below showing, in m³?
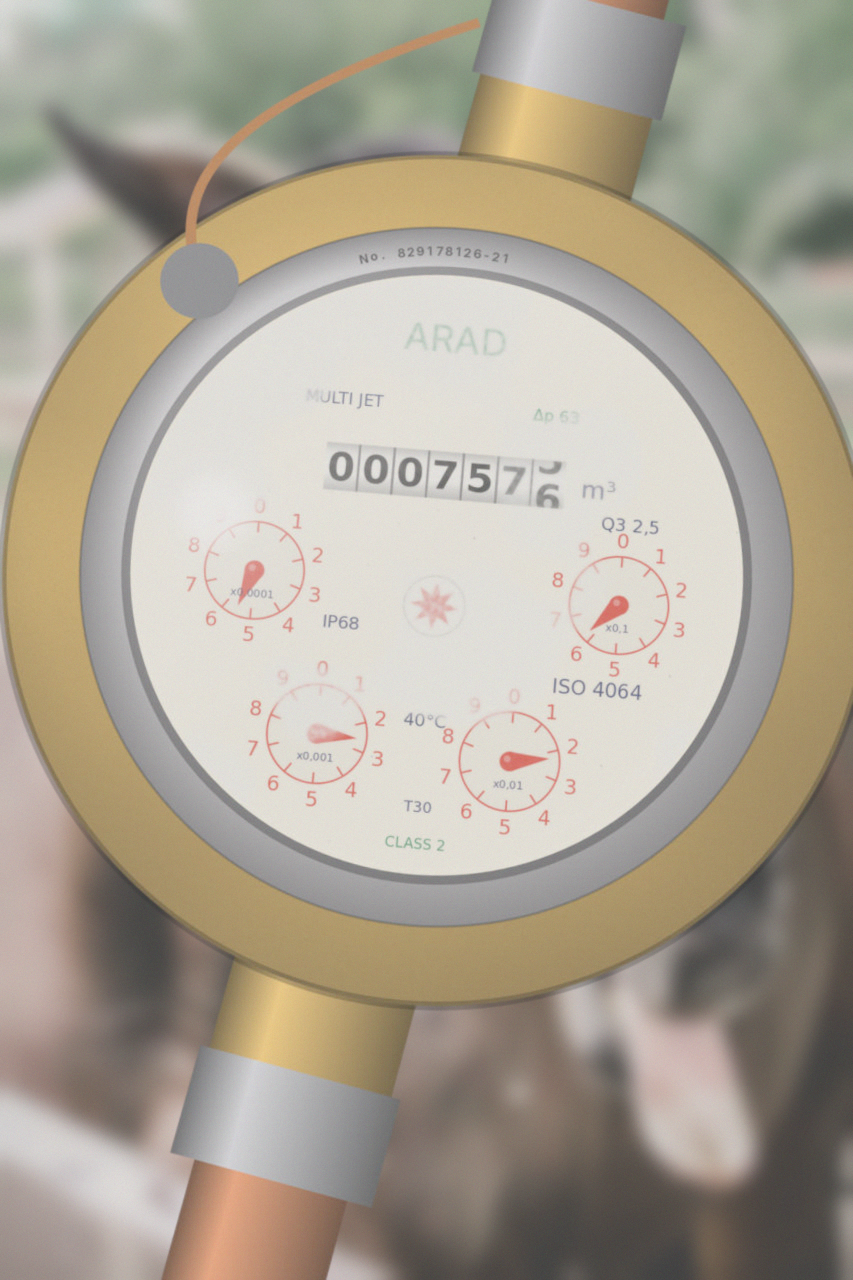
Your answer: 7575.6225
